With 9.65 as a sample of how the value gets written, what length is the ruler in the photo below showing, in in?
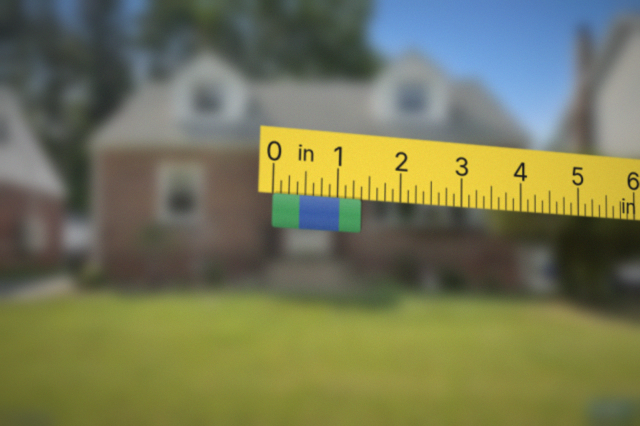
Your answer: 1.375
